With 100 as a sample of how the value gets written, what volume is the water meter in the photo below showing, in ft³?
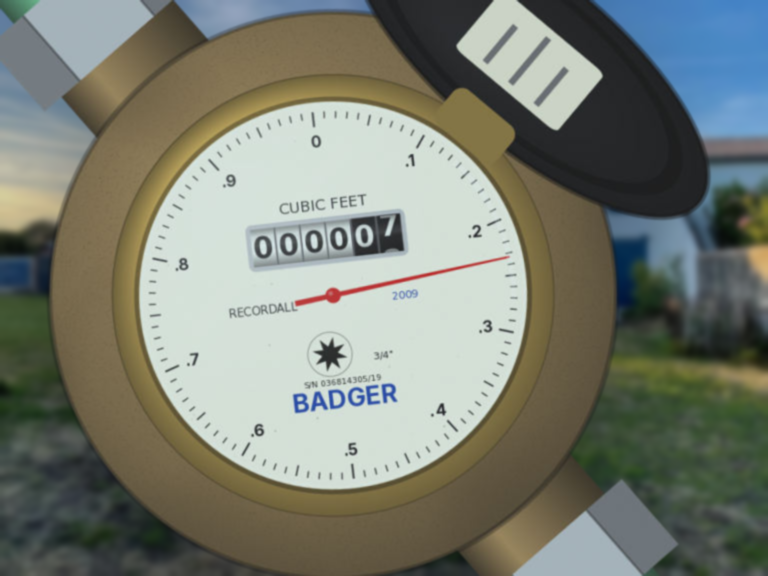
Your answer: 7.23
